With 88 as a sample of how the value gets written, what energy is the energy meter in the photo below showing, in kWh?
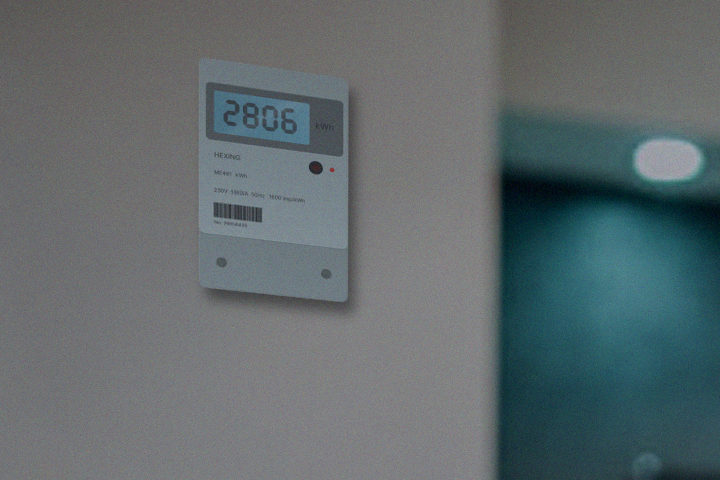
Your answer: 2806
